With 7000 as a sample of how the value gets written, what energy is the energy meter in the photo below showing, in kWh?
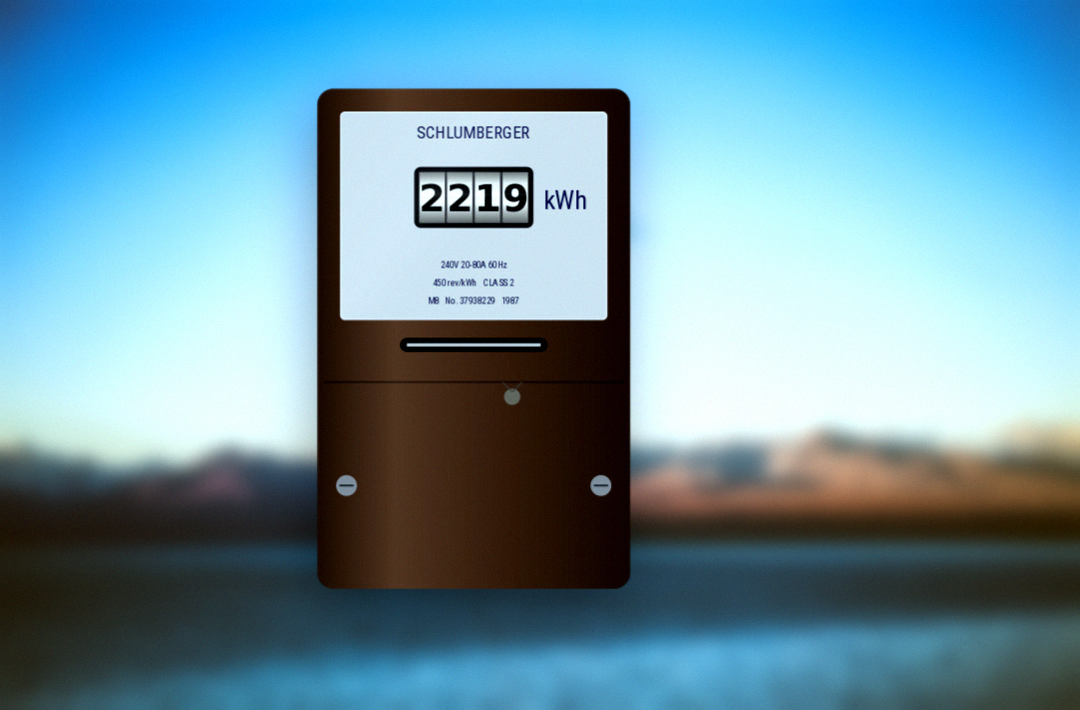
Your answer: 2219
